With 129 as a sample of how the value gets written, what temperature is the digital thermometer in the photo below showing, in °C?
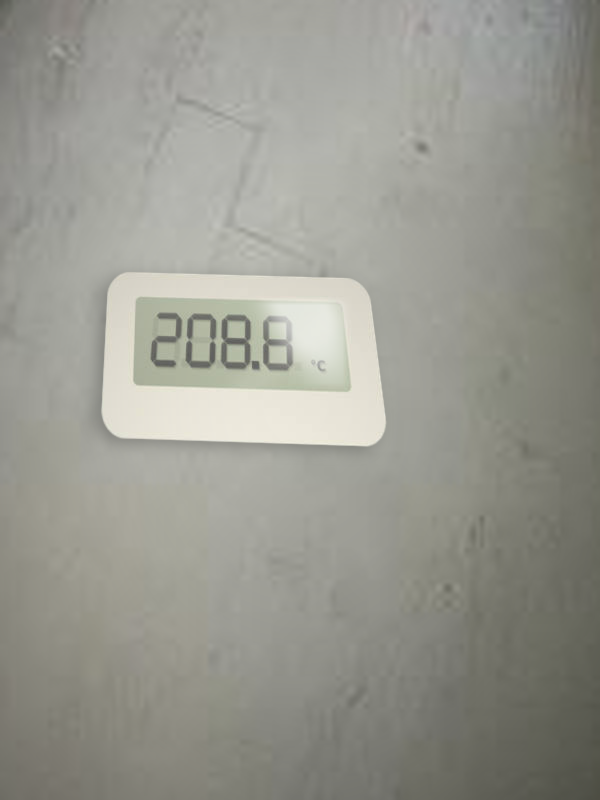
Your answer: 208.8
